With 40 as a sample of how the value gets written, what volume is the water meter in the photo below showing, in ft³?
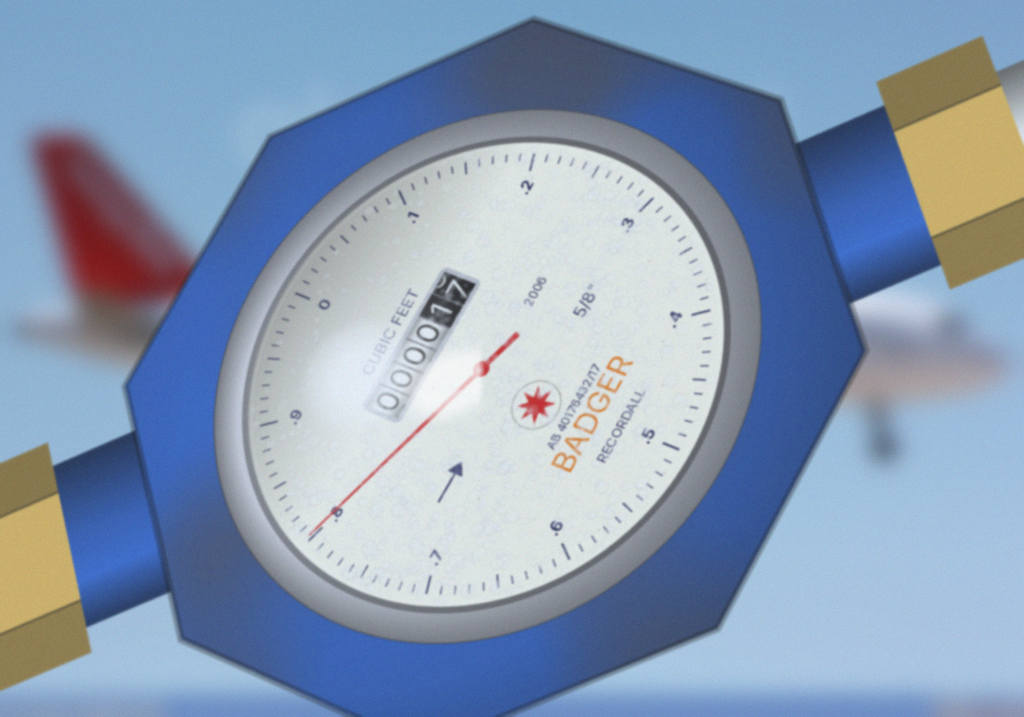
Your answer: 16.80
